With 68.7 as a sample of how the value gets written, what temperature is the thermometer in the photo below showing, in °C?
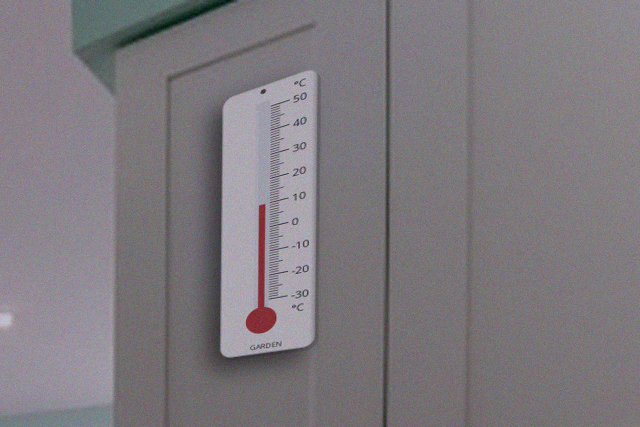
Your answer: 10
